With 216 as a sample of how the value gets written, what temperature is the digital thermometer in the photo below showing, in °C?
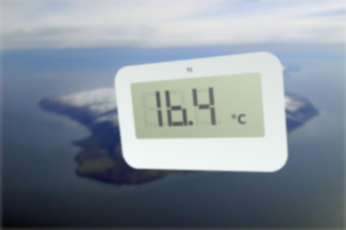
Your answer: 16.4
